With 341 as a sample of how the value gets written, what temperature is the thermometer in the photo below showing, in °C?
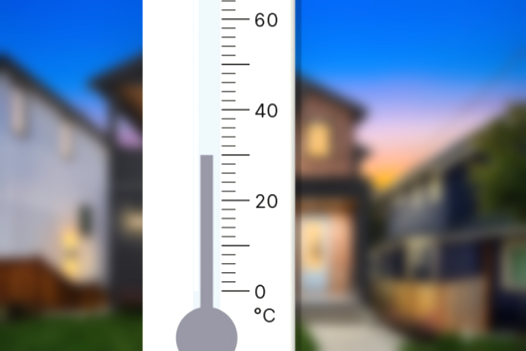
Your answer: 30
